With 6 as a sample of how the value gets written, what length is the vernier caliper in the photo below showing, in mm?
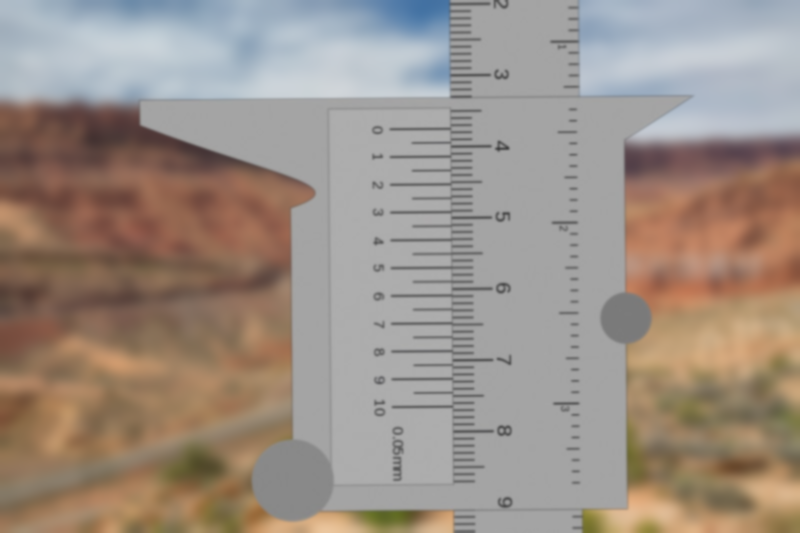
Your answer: 37.5
